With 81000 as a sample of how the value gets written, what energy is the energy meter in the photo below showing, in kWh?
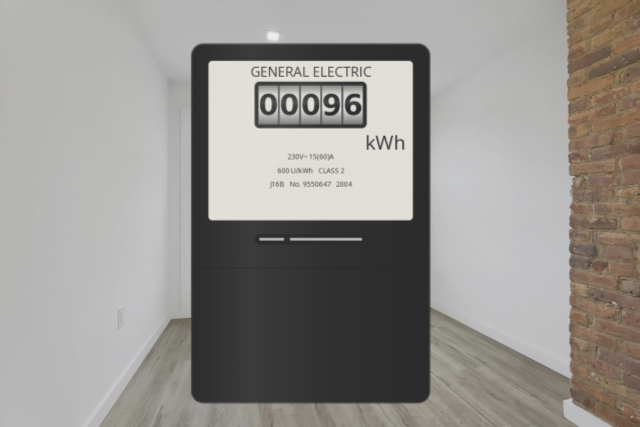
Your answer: 96
